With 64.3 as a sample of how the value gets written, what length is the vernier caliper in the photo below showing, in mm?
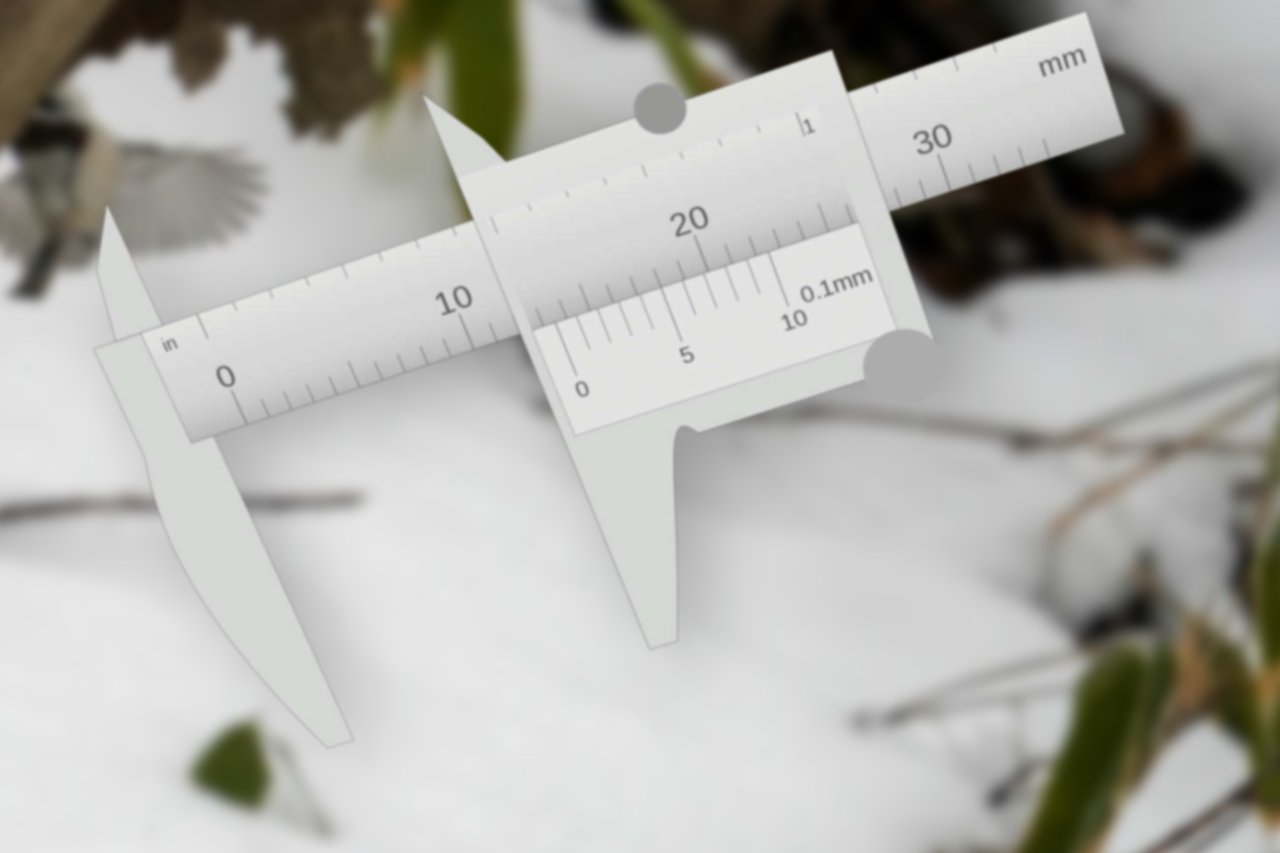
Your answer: 13.5
